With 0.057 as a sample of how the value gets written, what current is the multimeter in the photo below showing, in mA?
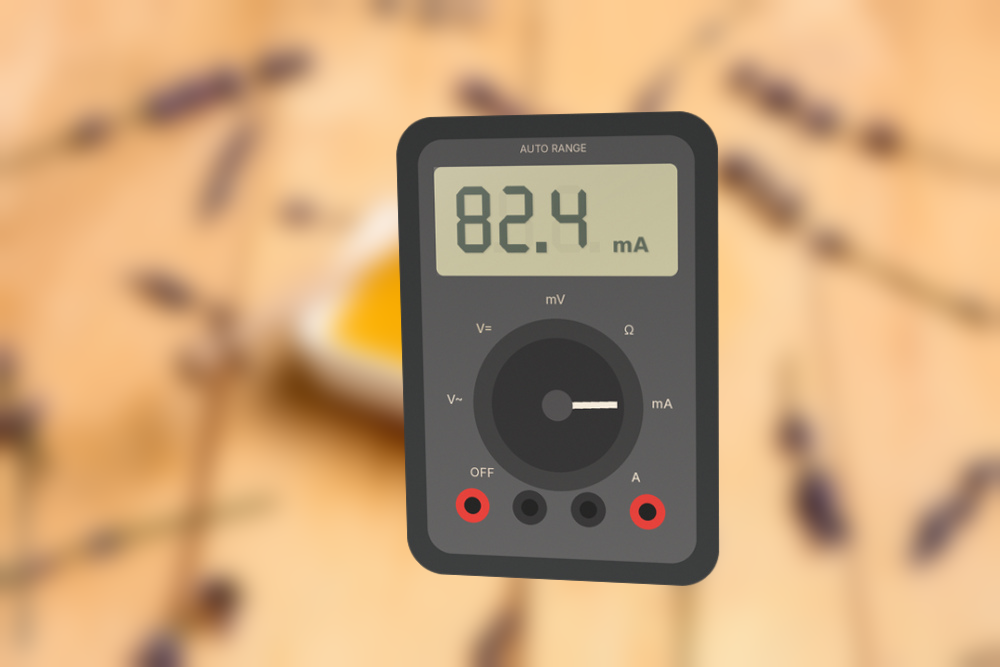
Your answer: 82.4
